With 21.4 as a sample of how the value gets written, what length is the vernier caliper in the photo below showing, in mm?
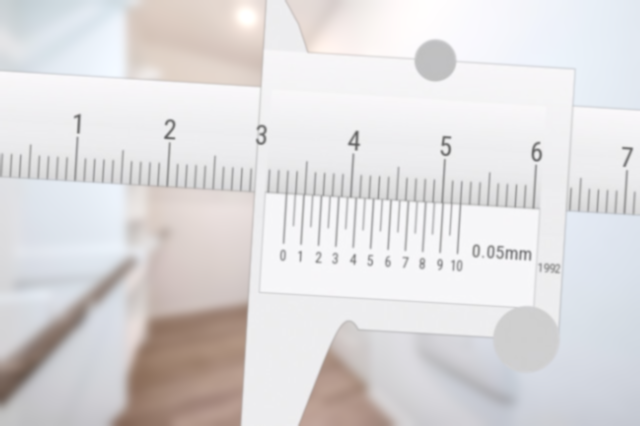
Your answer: 33.0
